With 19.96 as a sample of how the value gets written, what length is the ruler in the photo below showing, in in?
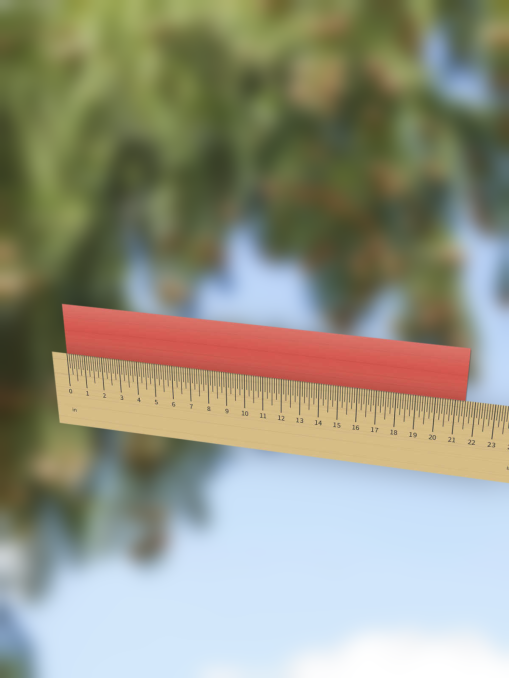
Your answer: 21.5
